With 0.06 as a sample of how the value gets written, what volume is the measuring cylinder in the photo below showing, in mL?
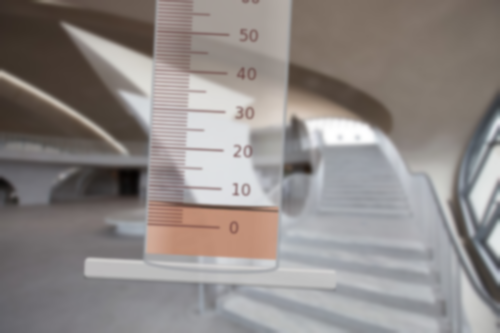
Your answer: 5
